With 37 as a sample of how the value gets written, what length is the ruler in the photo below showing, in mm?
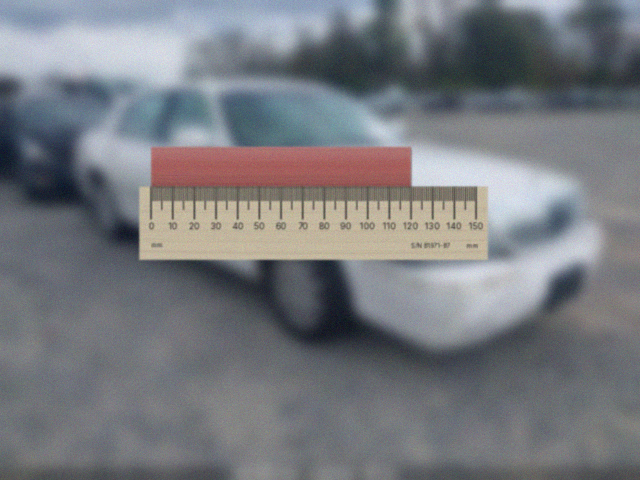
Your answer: 120
